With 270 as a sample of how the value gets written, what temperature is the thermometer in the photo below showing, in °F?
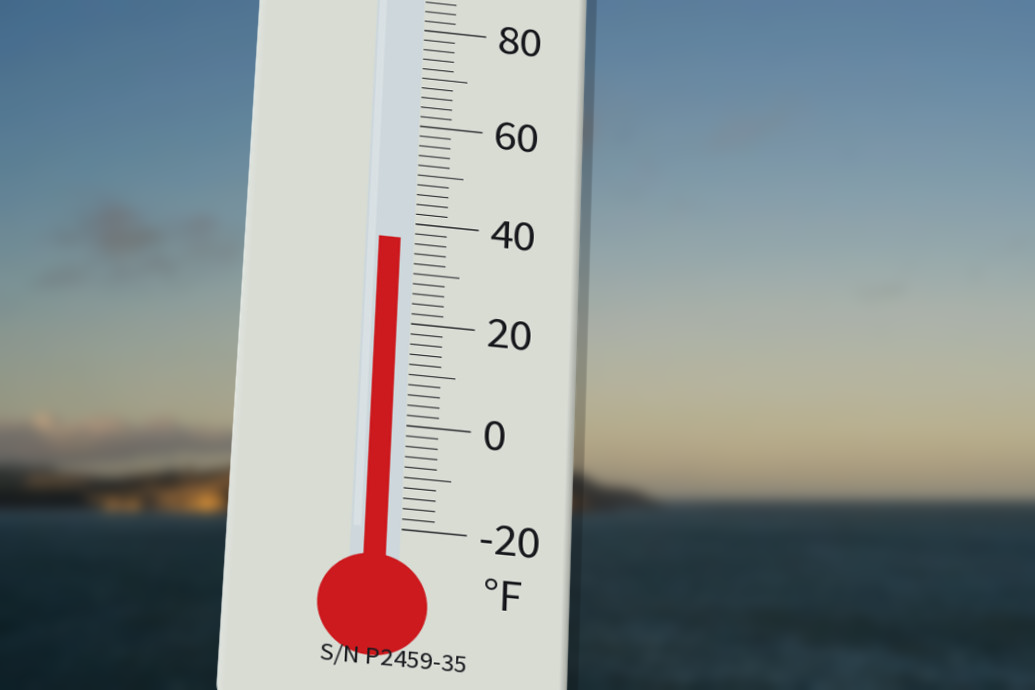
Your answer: 37
